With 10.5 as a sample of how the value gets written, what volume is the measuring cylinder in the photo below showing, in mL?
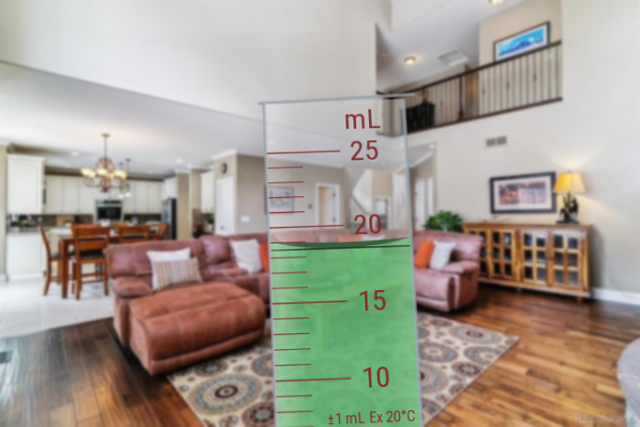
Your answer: 18.5
